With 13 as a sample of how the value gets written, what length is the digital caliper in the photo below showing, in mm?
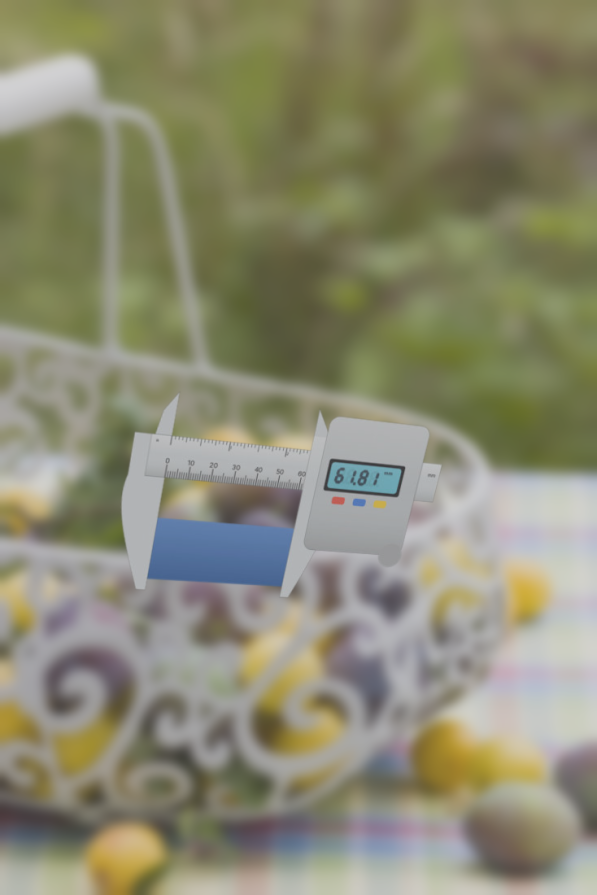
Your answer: 61.81
